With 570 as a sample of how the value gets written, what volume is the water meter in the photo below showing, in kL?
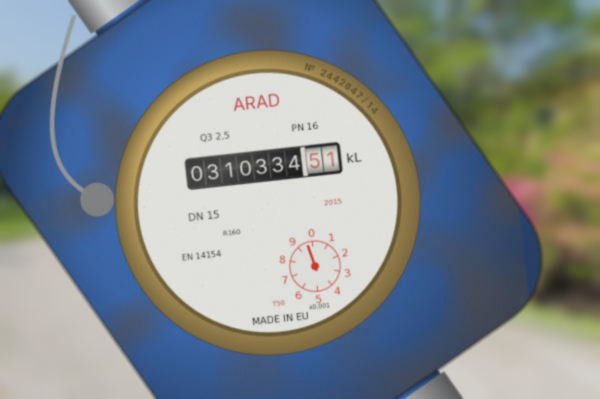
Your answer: 310334.509
